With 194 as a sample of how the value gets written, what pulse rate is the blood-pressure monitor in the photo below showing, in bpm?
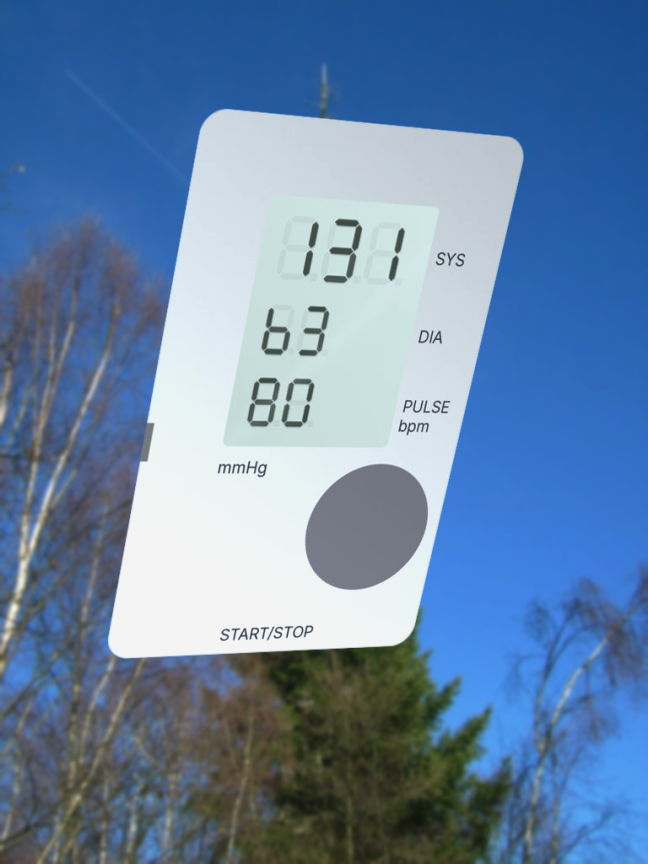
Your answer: 80
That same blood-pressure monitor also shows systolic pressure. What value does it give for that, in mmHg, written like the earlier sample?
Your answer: 131
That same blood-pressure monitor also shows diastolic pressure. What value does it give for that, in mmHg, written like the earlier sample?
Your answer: 63
